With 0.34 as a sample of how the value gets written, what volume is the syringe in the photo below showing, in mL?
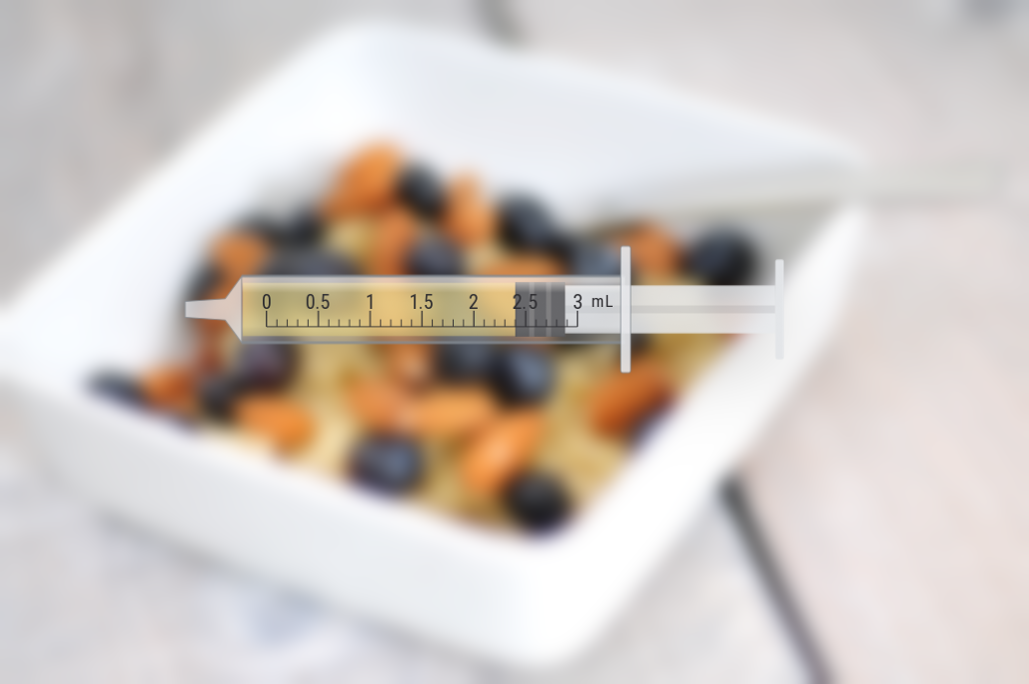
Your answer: 2.4
